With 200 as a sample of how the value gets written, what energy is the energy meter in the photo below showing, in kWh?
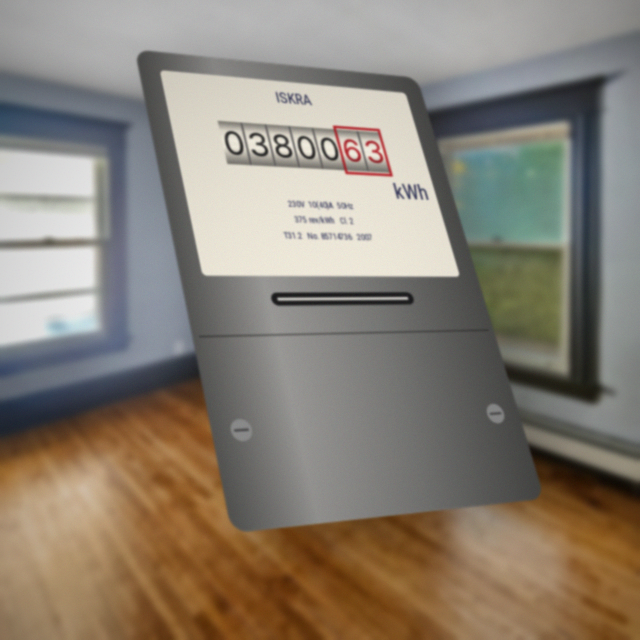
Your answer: 3800.63
